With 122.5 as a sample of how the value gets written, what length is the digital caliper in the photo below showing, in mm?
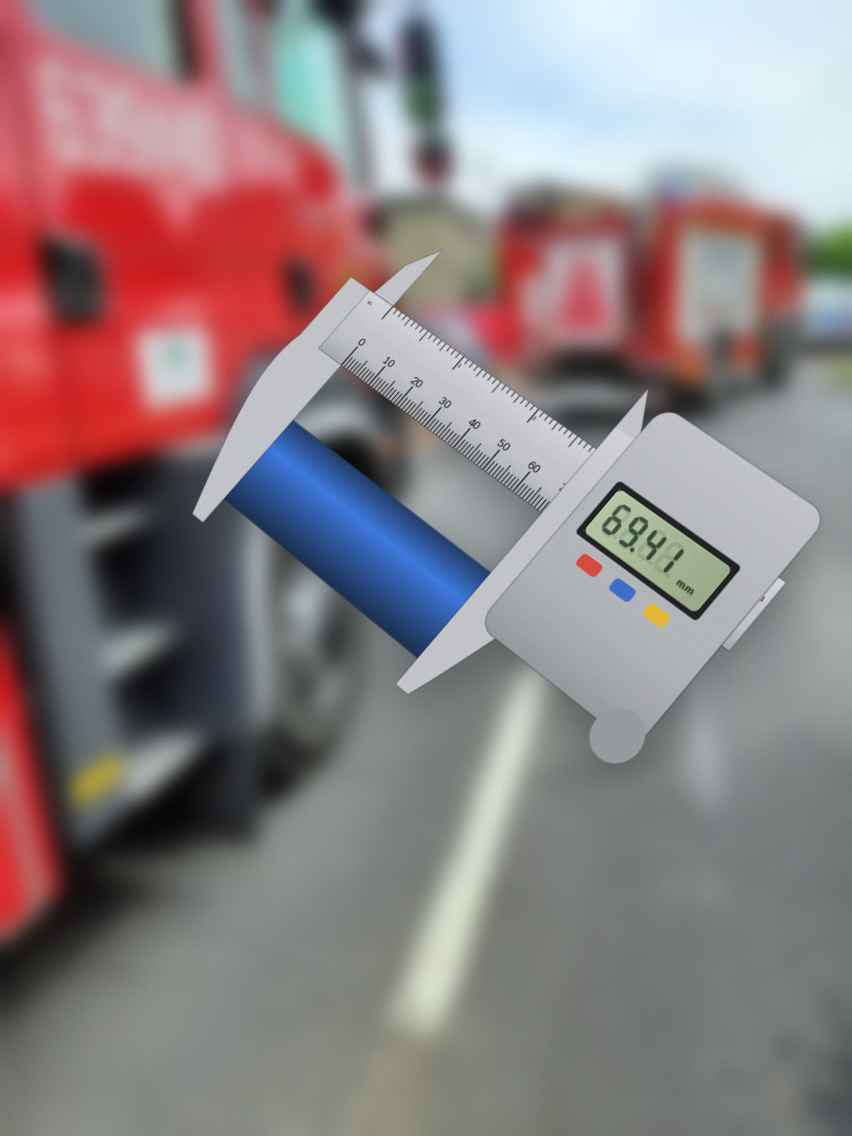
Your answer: 69.41
